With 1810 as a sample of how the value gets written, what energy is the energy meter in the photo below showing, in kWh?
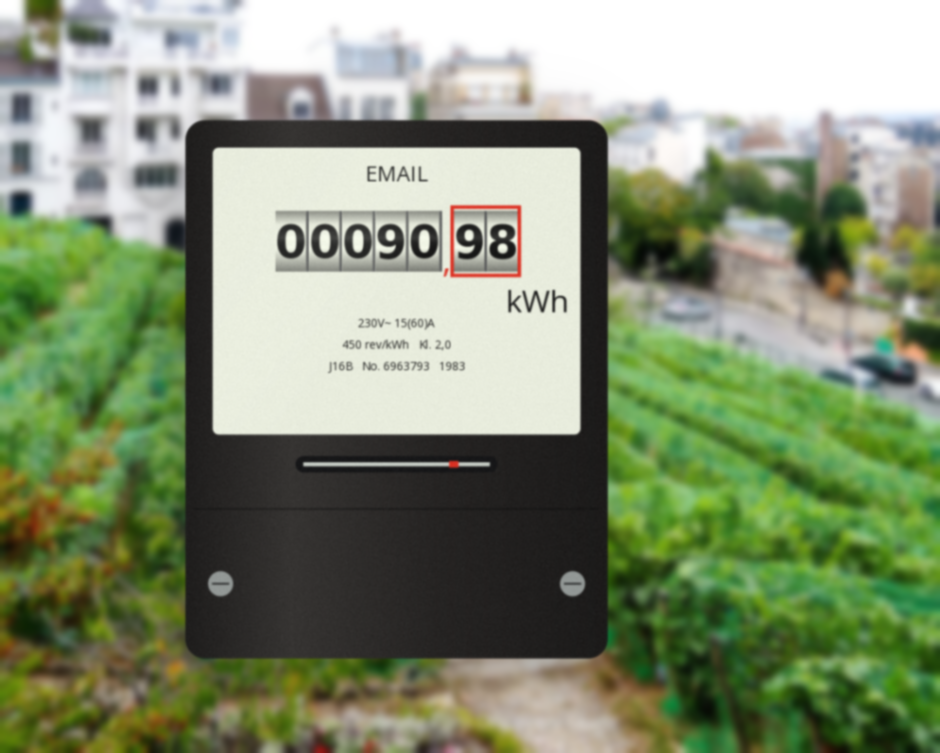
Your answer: 90.98
